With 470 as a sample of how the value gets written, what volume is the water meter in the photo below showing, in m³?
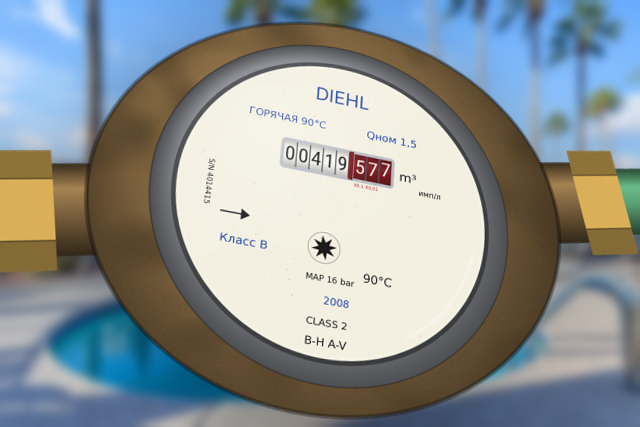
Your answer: 419.577
